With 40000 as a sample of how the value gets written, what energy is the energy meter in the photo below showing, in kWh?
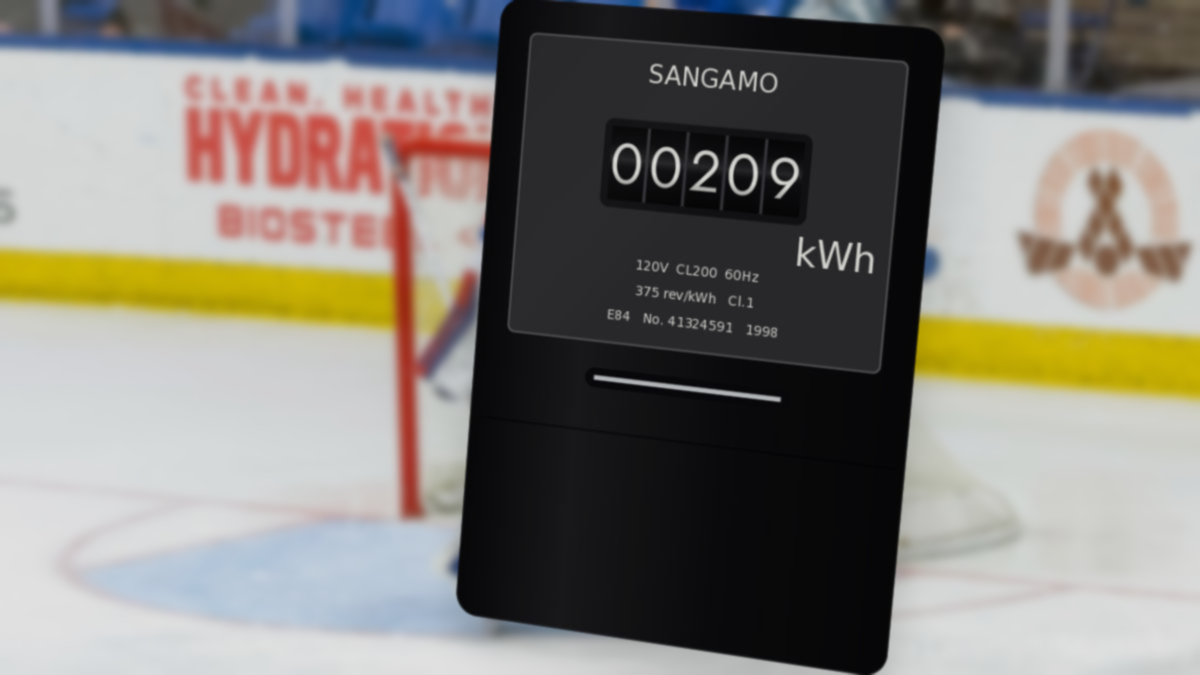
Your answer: 209
